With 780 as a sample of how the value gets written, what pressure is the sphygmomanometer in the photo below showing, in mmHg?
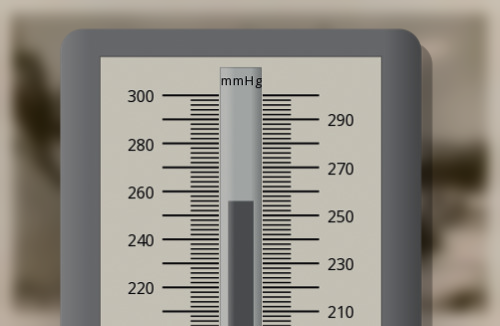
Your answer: 256
